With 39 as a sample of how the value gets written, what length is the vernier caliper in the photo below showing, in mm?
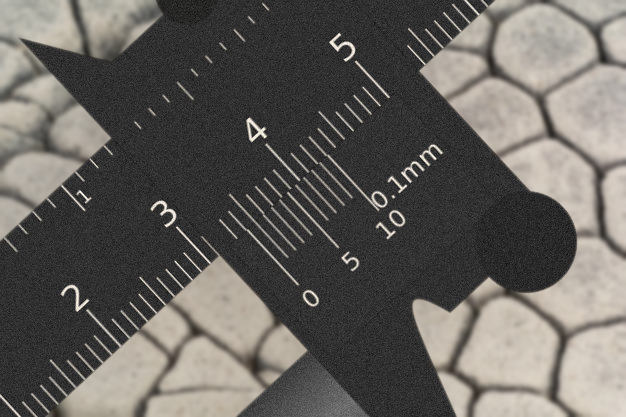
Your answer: 34.1
